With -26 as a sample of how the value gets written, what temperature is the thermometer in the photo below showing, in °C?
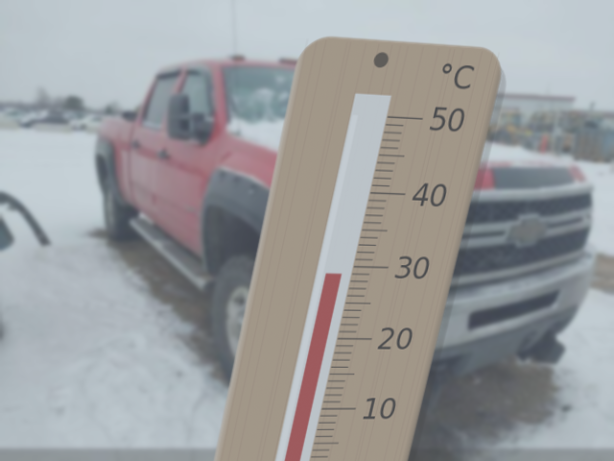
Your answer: 29
